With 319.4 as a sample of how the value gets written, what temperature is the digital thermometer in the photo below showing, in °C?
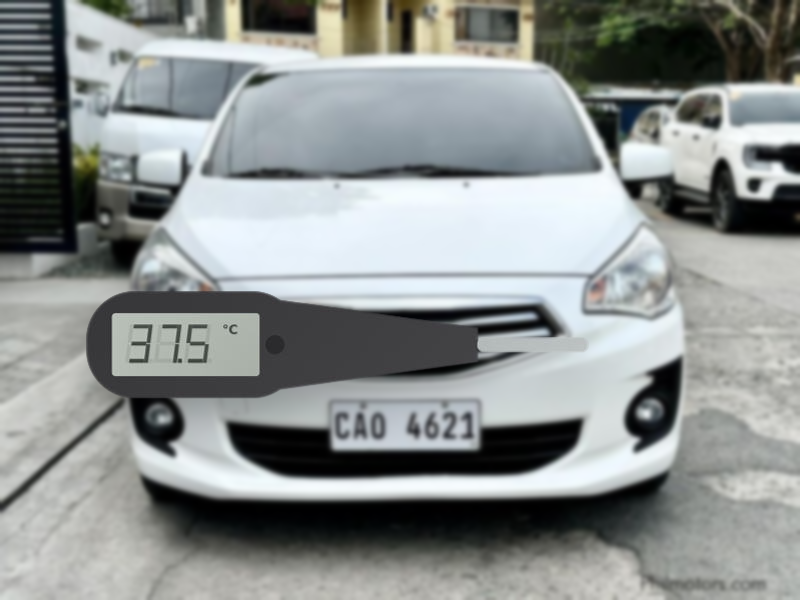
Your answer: 37.5
